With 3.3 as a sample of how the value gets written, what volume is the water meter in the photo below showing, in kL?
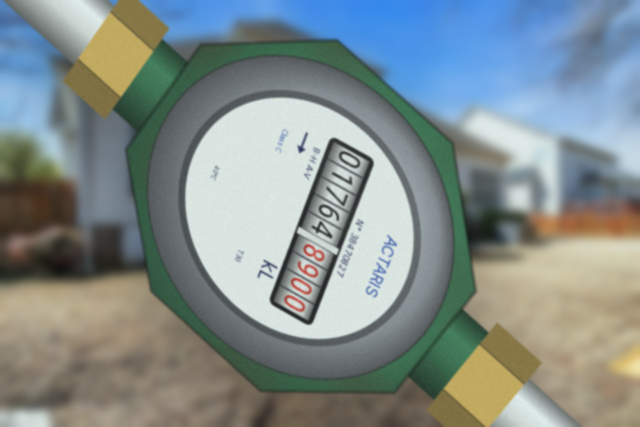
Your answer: 1764.8900
